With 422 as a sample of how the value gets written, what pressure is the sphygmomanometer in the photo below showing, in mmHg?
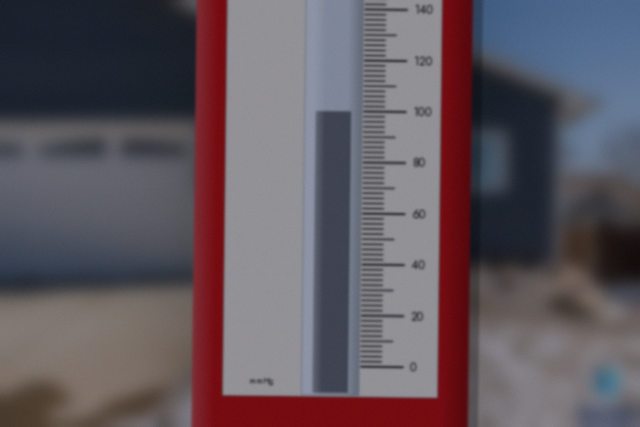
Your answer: 100
